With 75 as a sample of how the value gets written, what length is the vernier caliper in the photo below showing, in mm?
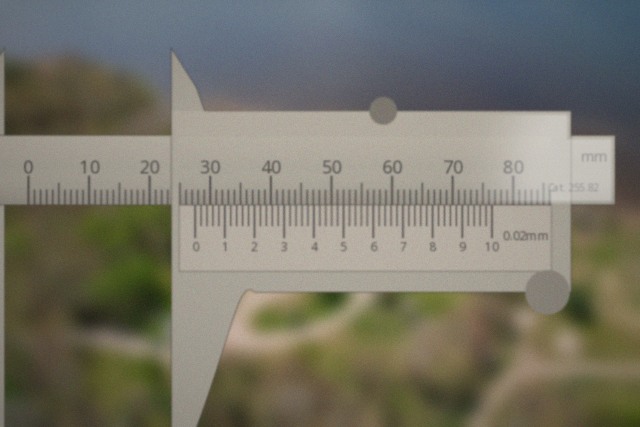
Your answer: 27.5
